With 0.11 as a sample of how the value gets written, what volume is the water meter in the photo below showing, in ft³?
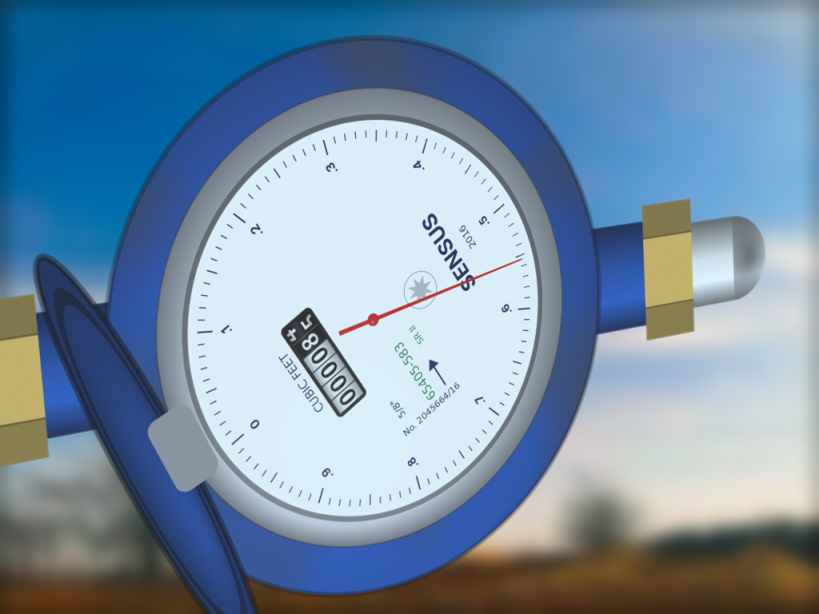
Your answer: 84.55
